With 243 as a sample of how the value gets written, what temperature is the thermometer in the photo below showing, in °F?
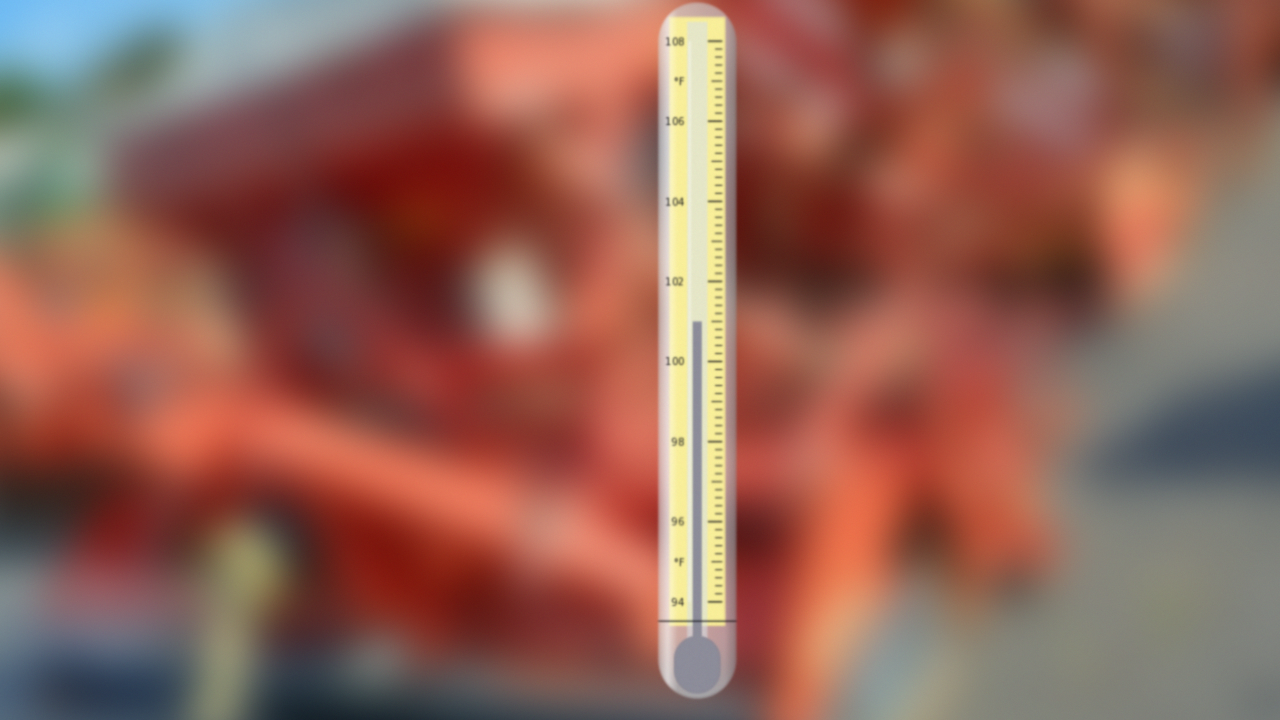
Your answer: 101
